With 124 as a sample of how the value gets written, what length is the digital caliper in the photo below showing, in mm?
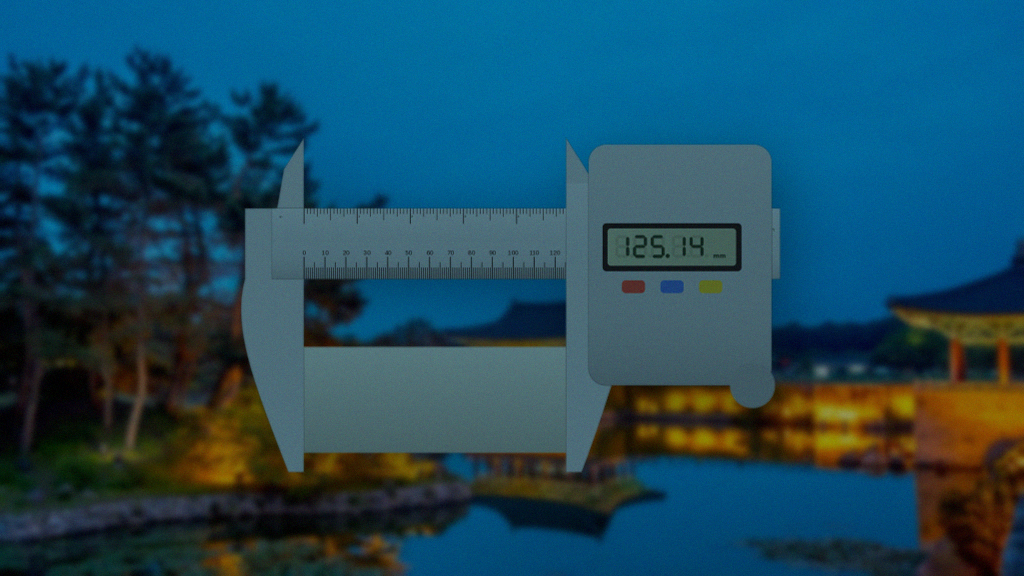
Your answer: 125.14
